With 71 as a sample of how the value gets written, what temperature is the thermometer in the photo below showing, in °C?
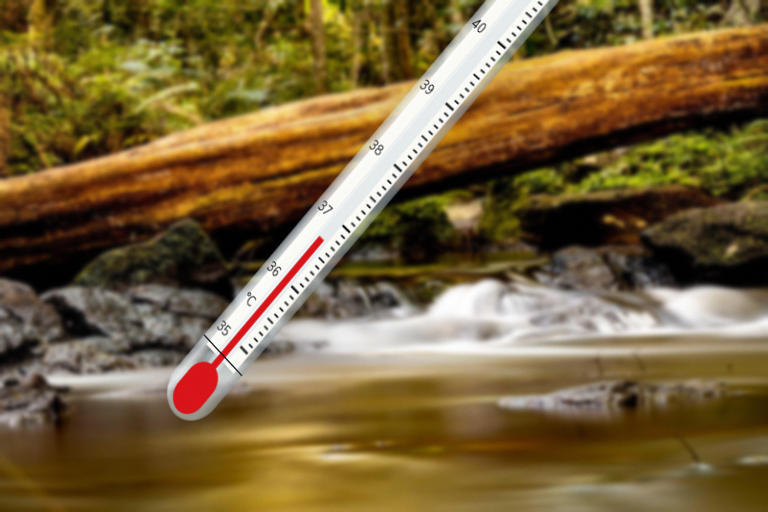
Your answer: 36.7
